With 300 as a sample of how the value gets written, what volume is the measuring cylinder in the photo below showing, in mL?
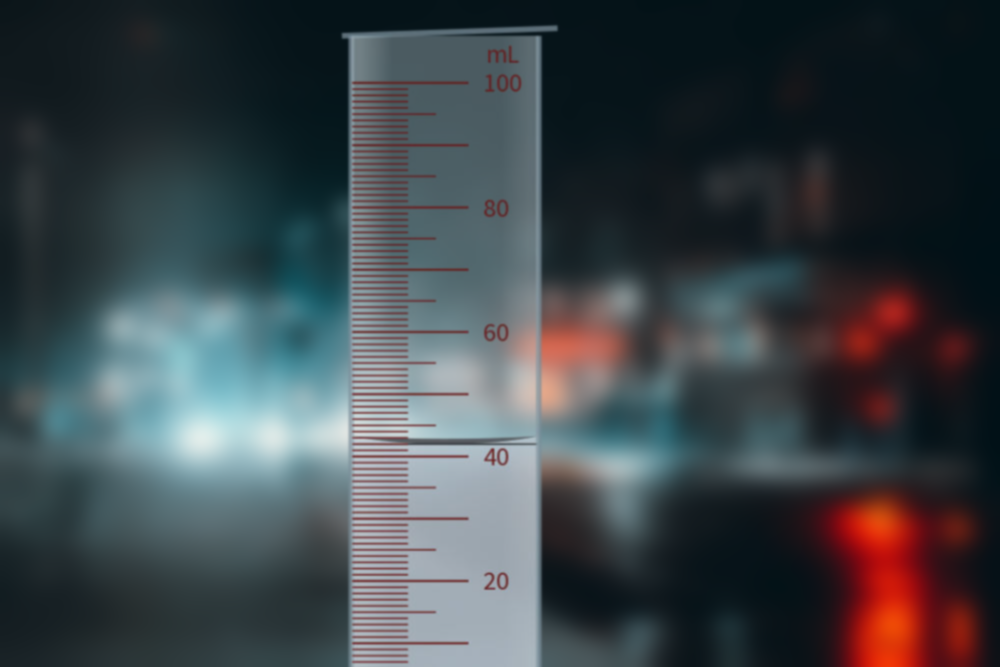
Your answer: 42
